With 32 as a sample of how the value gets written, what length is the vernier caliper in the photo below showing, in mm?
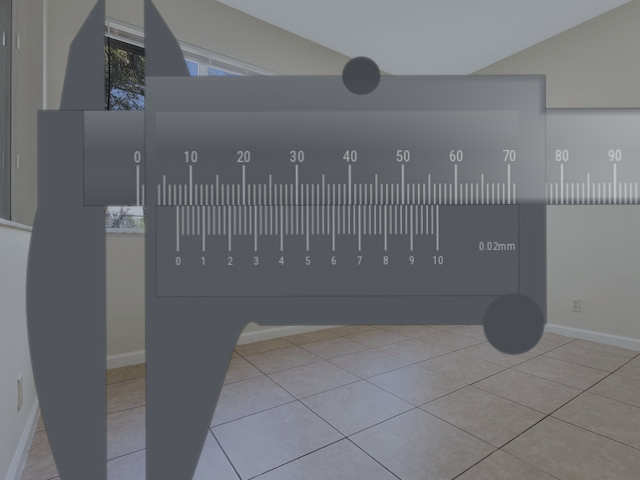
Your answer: 7.5
